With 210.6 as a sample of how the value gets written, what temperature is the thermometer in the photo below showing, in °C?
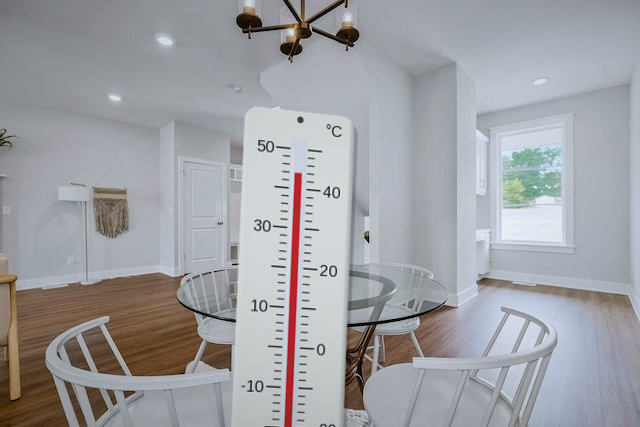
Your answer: 44
